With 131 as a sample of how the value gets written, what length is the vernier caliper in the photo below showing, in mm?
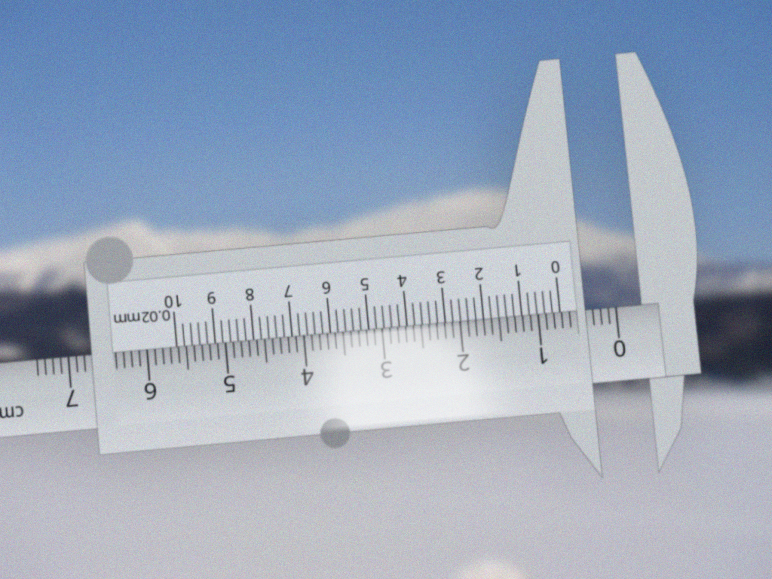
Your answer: 7.2
